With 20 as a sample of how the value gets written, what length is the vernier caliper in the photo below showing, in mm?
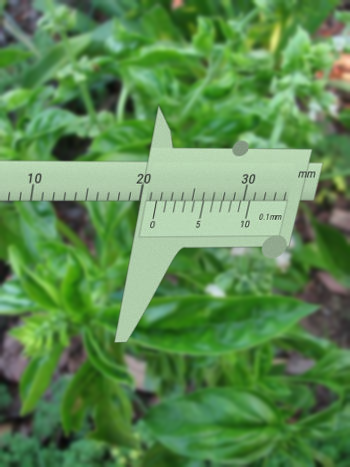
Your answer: 21.6
